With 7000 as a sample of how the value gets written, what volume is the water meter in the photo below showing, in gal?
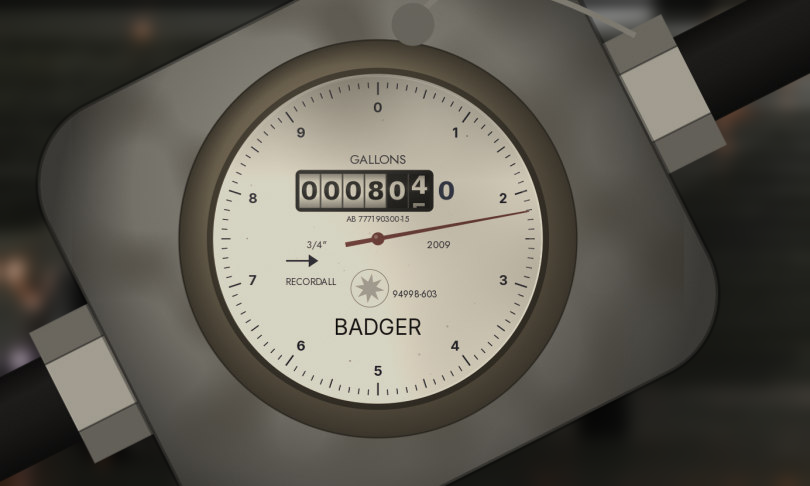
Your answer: 8042.2
